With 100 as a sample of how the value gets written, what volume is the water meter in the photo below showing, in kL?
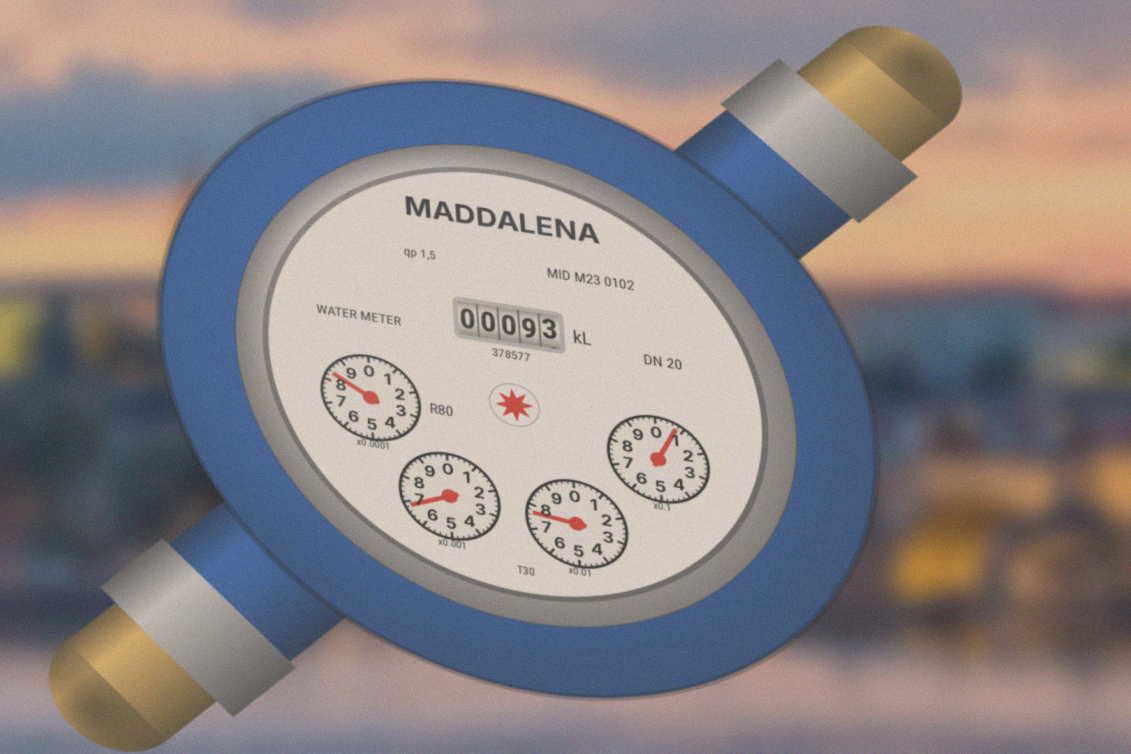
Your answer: 93.0768
